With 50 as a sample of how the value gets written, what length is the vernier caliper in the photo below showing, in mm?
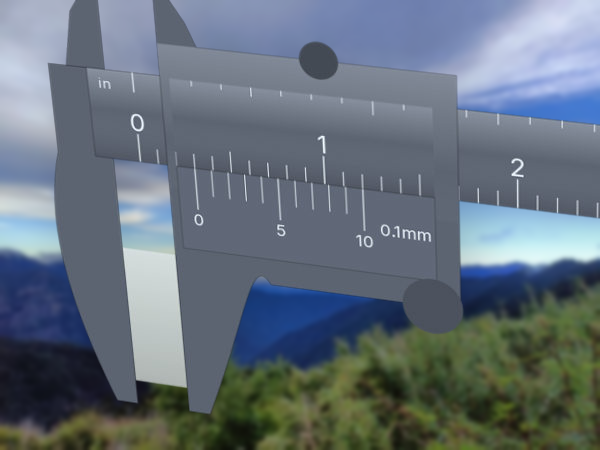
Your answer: 3.0
